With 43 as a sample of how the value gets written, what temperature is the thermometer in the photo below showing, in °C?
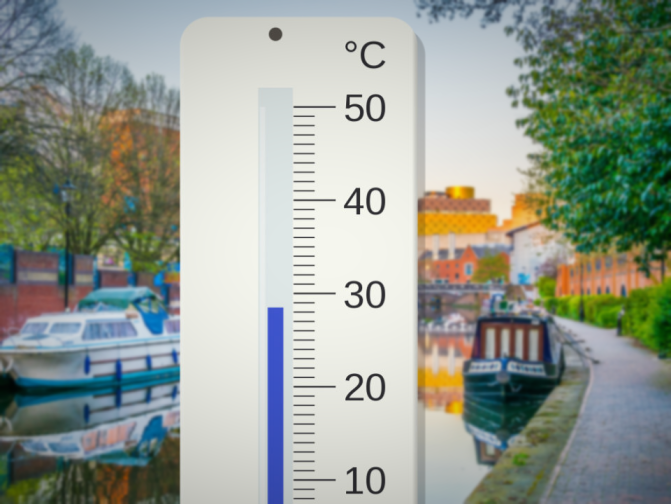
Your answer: 28.5
